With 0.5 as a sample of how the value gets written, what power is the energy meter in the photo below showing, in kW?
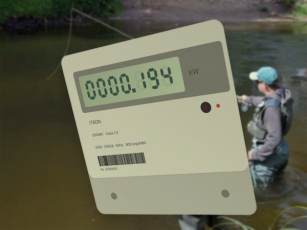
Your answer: 0.194
